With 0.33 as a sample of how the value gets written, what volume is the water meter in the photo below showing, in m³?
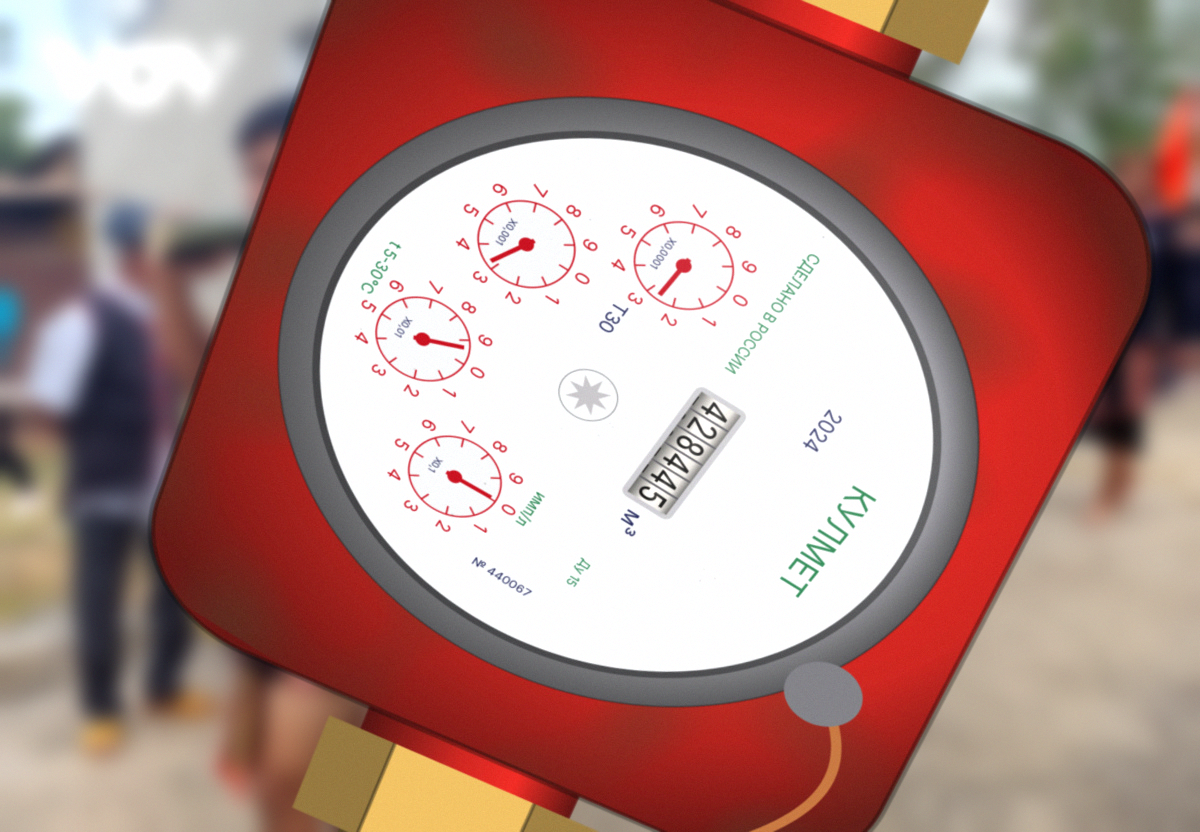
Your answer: 428444.9932
